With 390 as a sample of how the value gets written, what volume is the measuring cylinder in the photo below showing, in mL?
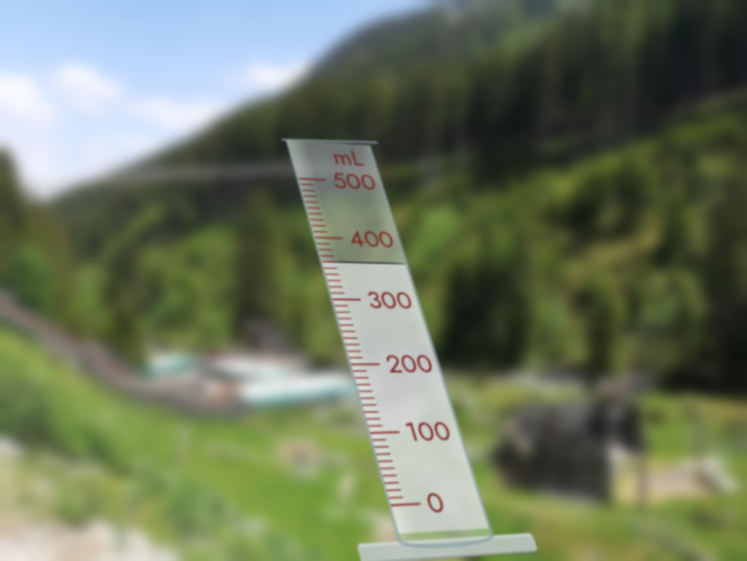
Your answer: 360
